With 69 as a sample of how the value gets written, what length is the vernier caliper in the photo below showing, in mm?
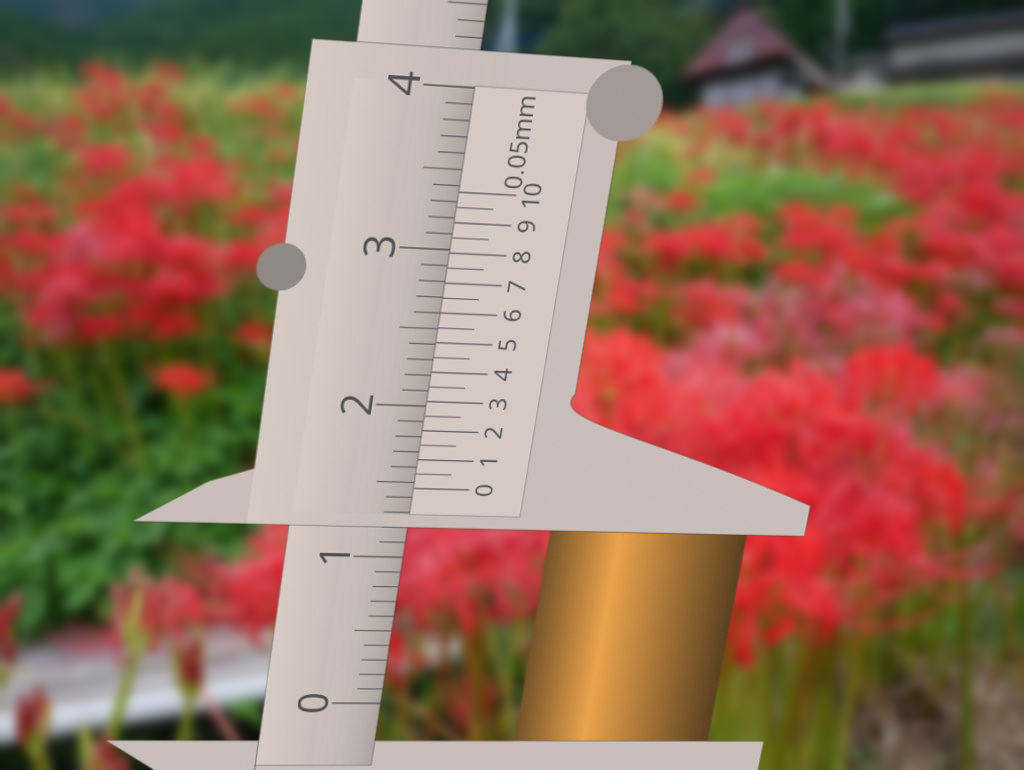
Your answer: 14.6
